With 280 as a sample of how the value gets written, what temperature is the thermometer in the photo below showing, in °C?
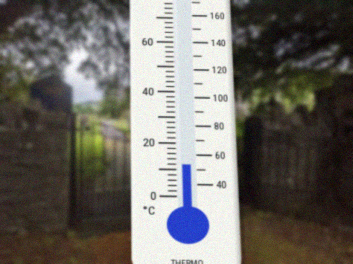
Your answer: 12
